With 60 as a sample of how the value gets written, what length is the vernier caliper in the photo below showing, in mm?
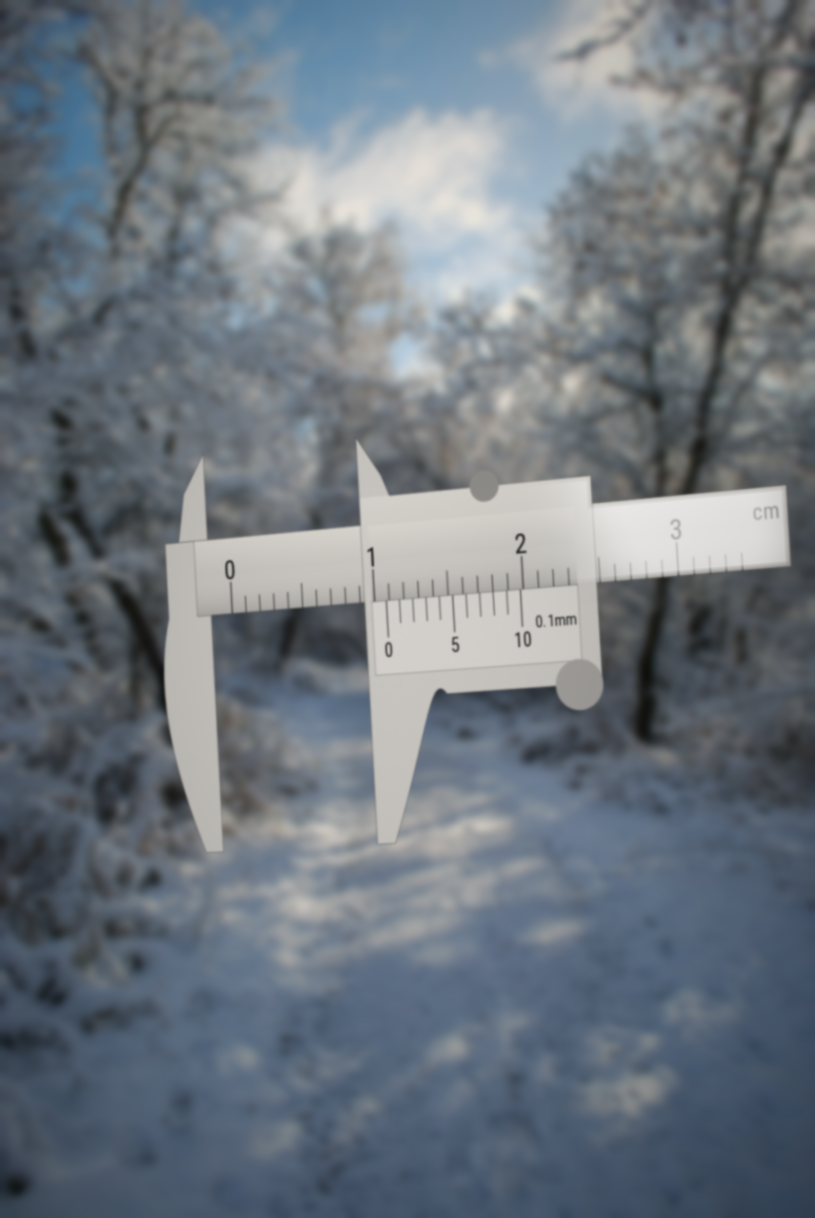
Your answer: 10.8
